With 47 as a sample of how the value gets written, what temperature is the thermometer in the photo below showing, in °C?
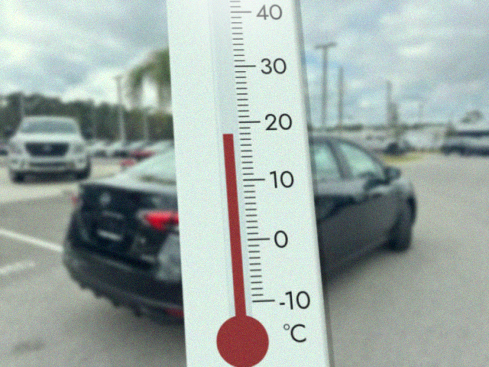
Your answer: 18
